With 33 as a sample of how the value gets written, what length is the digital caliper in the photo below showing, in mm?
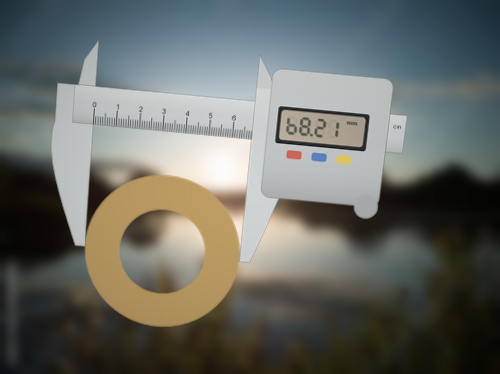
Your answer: 68.21
